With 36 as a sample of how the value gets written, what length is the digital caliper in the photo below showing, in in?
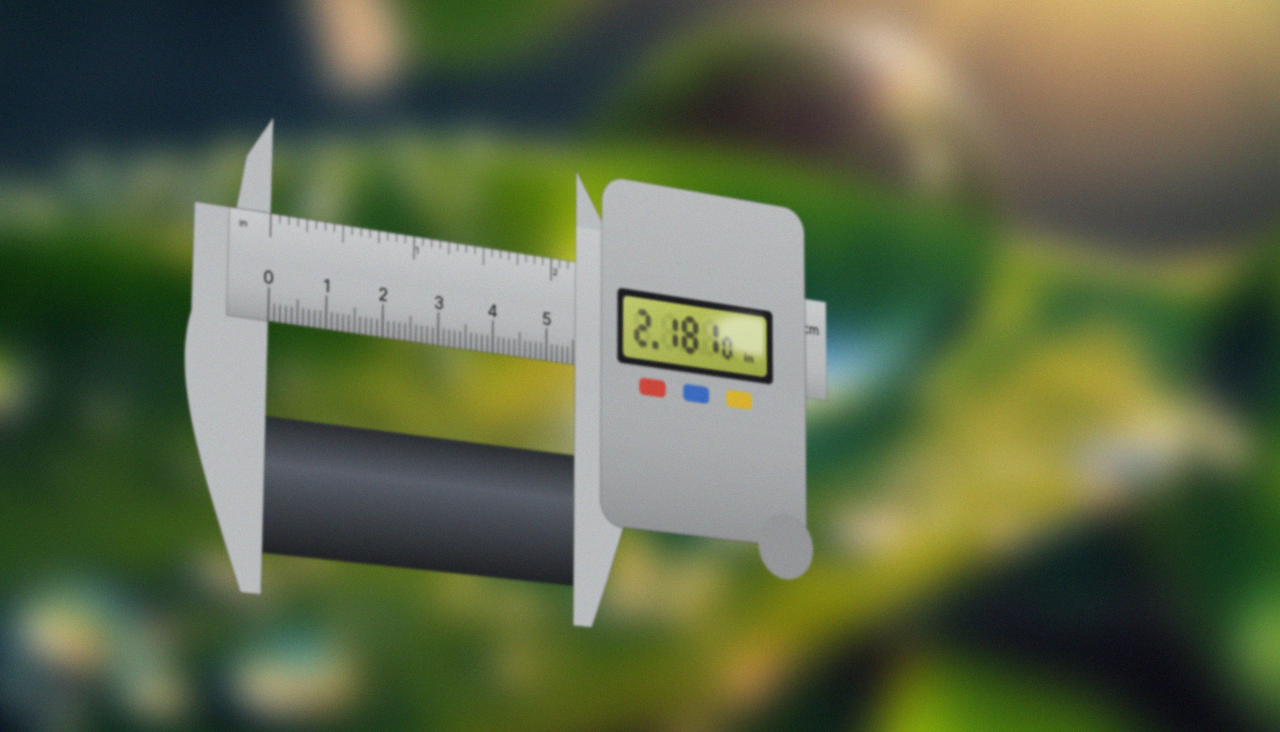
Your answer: 2.1810
